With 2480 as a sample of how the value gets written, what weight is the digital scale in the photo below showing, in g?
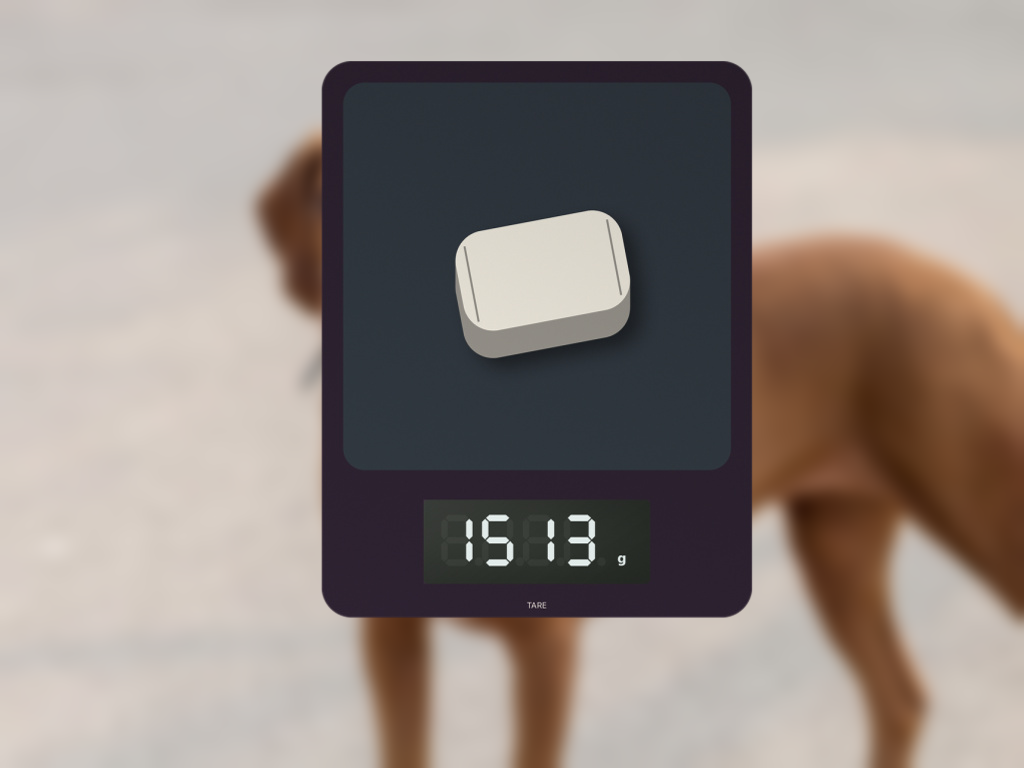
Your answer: 1513
